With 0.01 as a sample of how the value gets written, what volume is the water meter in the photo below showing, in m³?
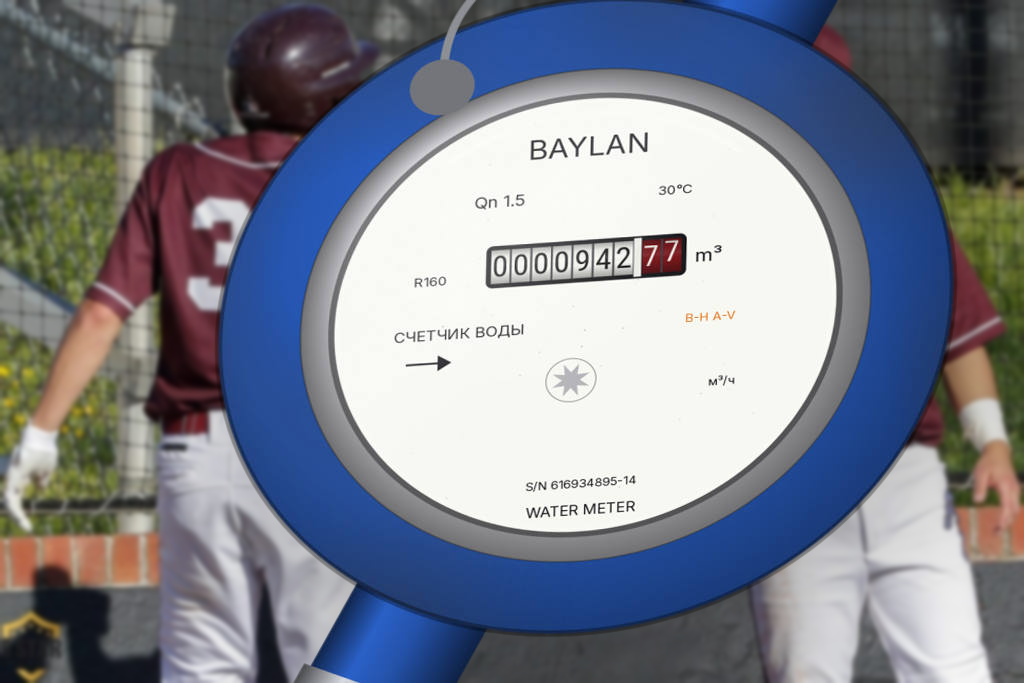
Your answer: 942.77
